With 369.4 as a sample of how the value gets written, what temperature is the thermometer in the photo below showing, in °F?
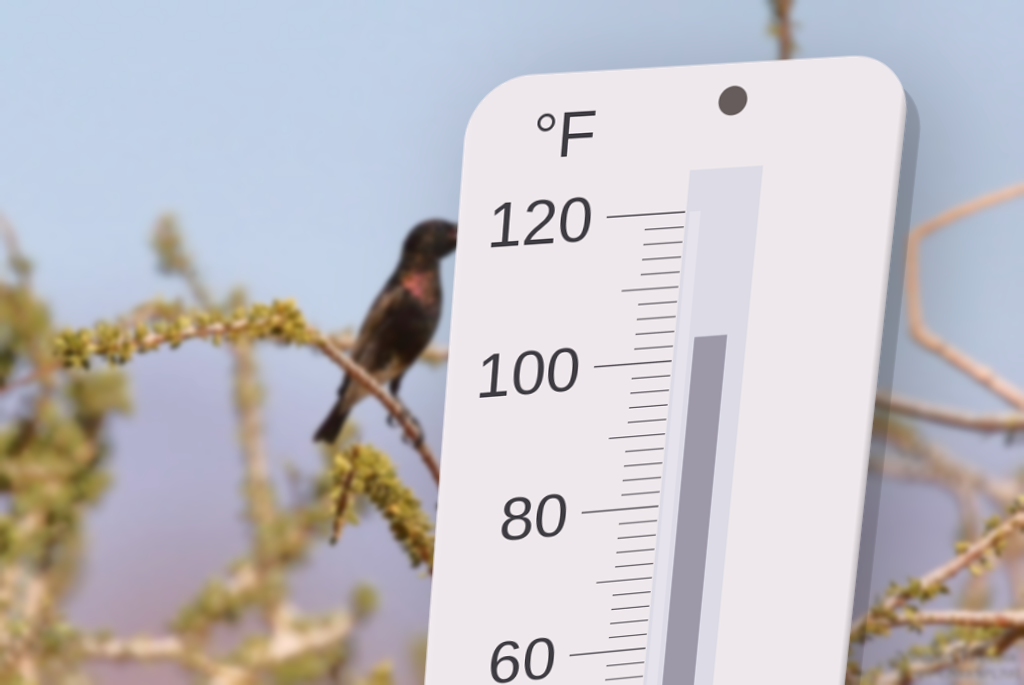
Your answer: 103
